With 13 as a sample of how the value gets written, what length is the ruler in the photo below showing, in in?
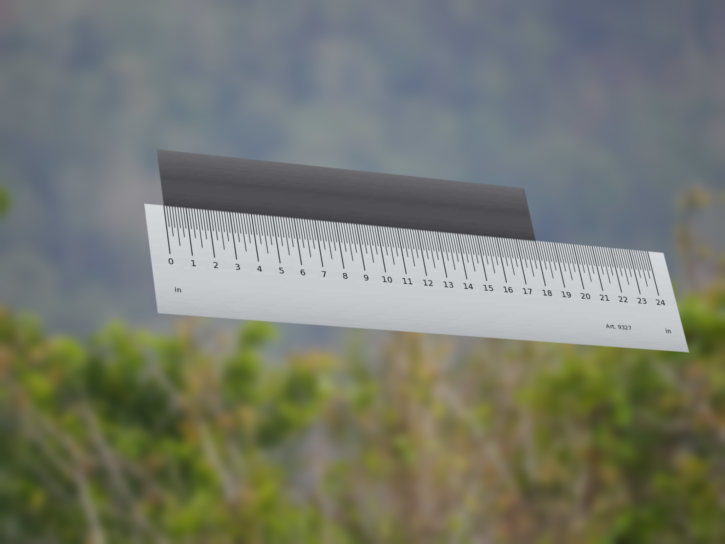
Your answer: 18
